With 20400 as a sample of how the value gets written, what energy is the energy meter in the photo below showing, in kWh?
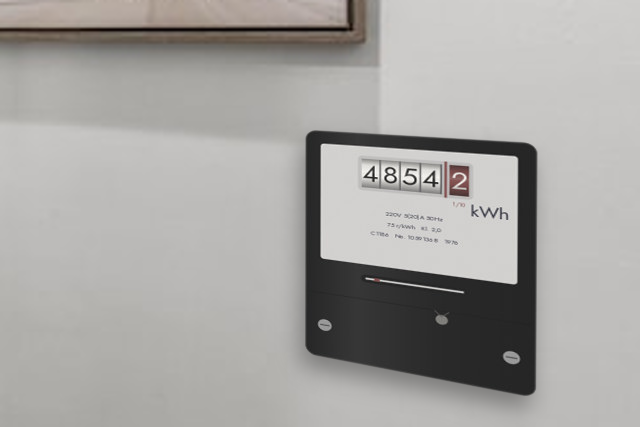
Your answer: 4854.2
